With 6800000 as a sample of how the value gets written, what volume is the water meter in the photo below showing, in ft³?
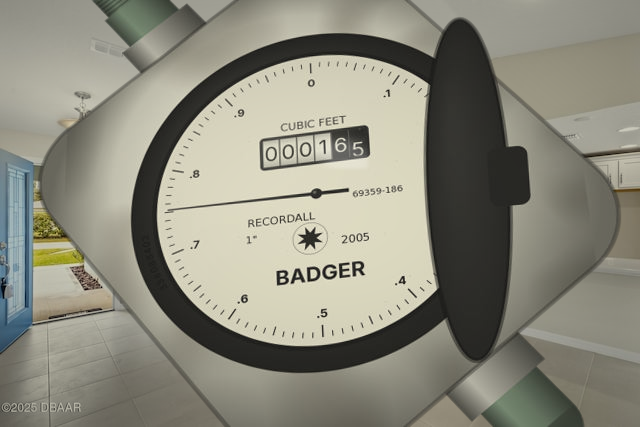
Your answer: 164.75
